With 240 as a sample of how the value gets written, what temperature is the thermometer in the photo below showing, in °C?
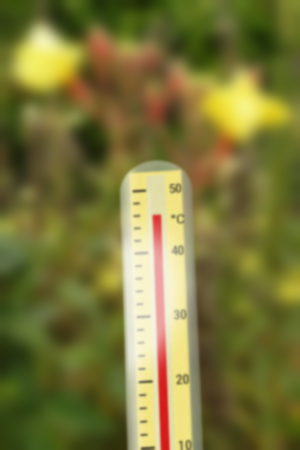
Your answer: 46
